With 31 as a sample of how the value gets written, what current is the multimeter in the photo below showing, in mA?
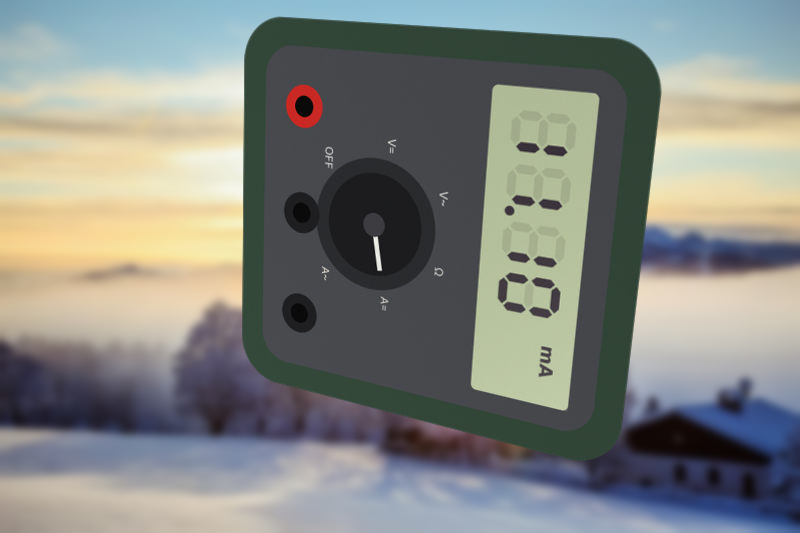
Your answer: 11.10
